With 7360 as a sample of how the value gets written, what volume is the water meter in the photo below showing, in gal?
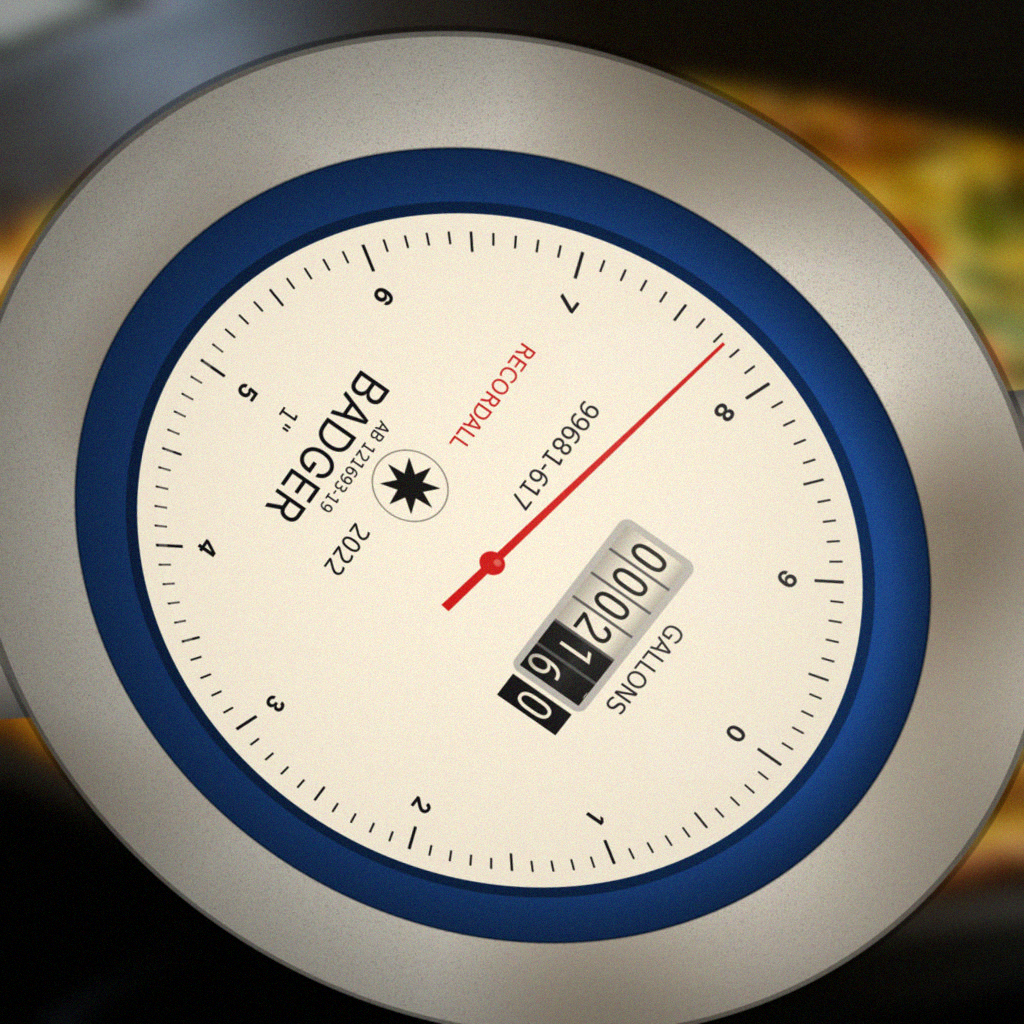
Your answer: 2157.7
